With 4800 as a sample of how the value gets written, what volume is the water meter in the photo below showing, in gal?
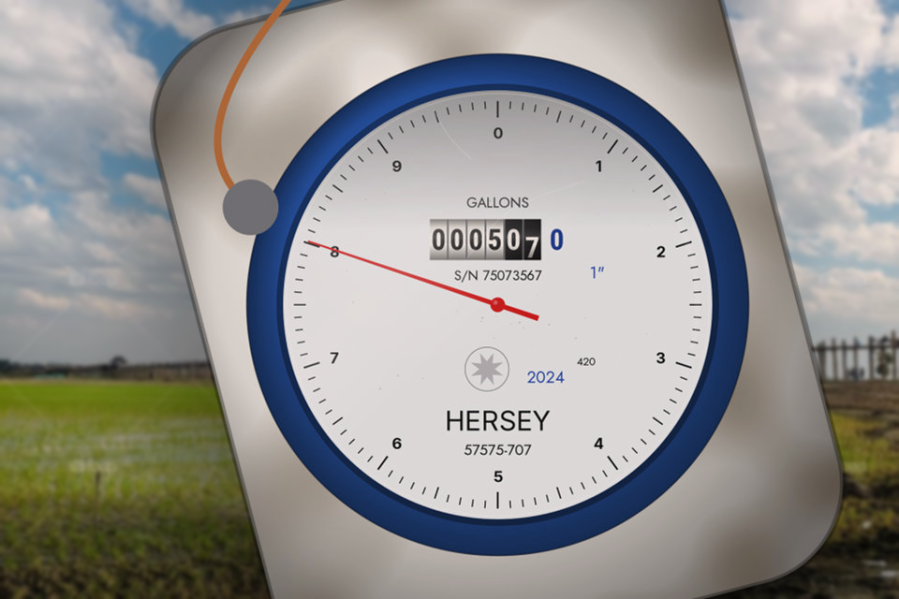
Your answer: 5068.0
